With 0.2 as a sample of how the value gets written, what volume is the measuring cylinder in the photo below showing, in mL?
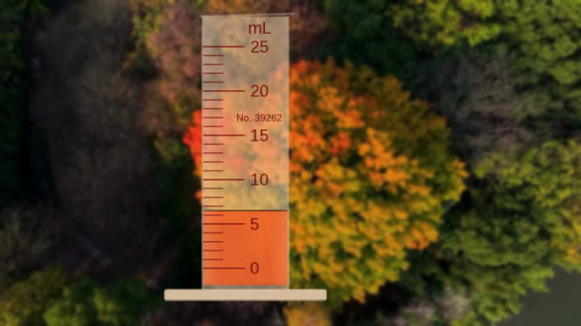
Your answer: 6.5
